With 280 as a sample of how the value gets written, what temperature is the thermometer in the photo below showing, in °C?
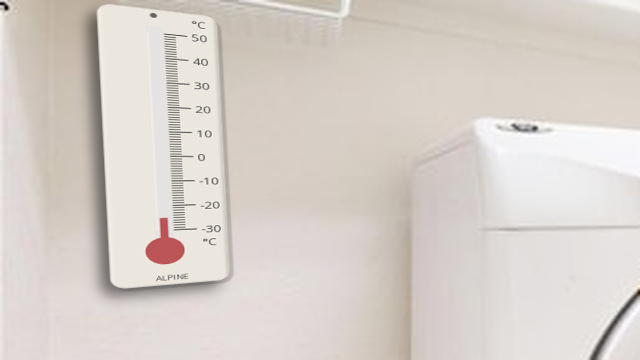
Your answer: -25
